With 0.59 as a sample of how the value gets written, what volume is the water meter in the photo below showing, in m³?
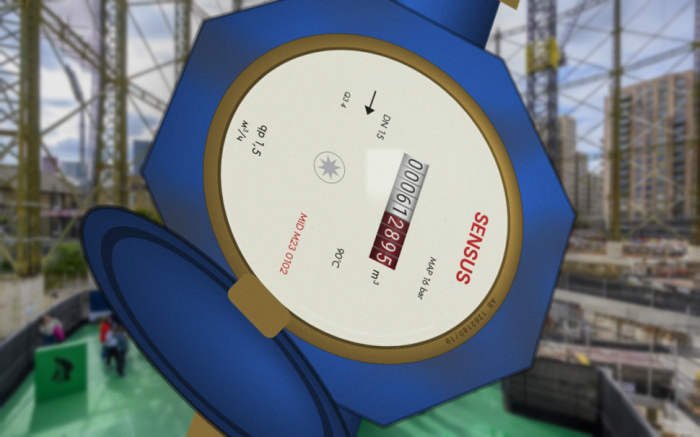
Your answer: 61.2895
